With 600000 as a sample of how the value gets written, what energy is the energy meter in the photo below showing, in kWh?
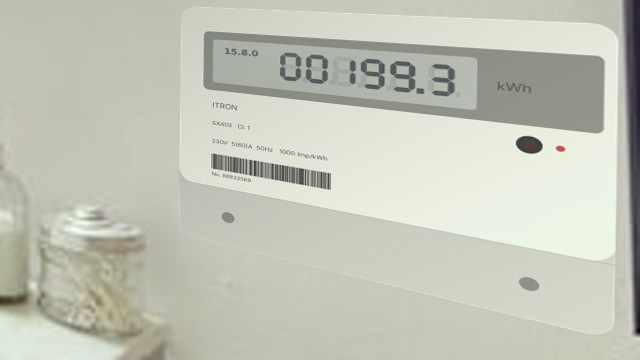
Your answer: 199.3
